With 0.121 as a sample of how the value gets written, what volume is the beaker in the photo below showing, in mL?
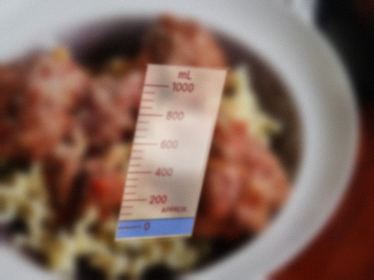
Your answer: 50
